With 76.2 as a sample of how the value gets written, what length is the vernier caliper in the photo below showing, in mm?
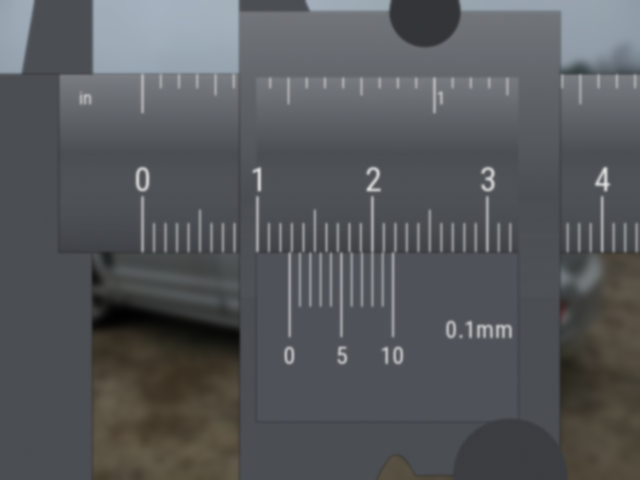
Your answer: 12.8
